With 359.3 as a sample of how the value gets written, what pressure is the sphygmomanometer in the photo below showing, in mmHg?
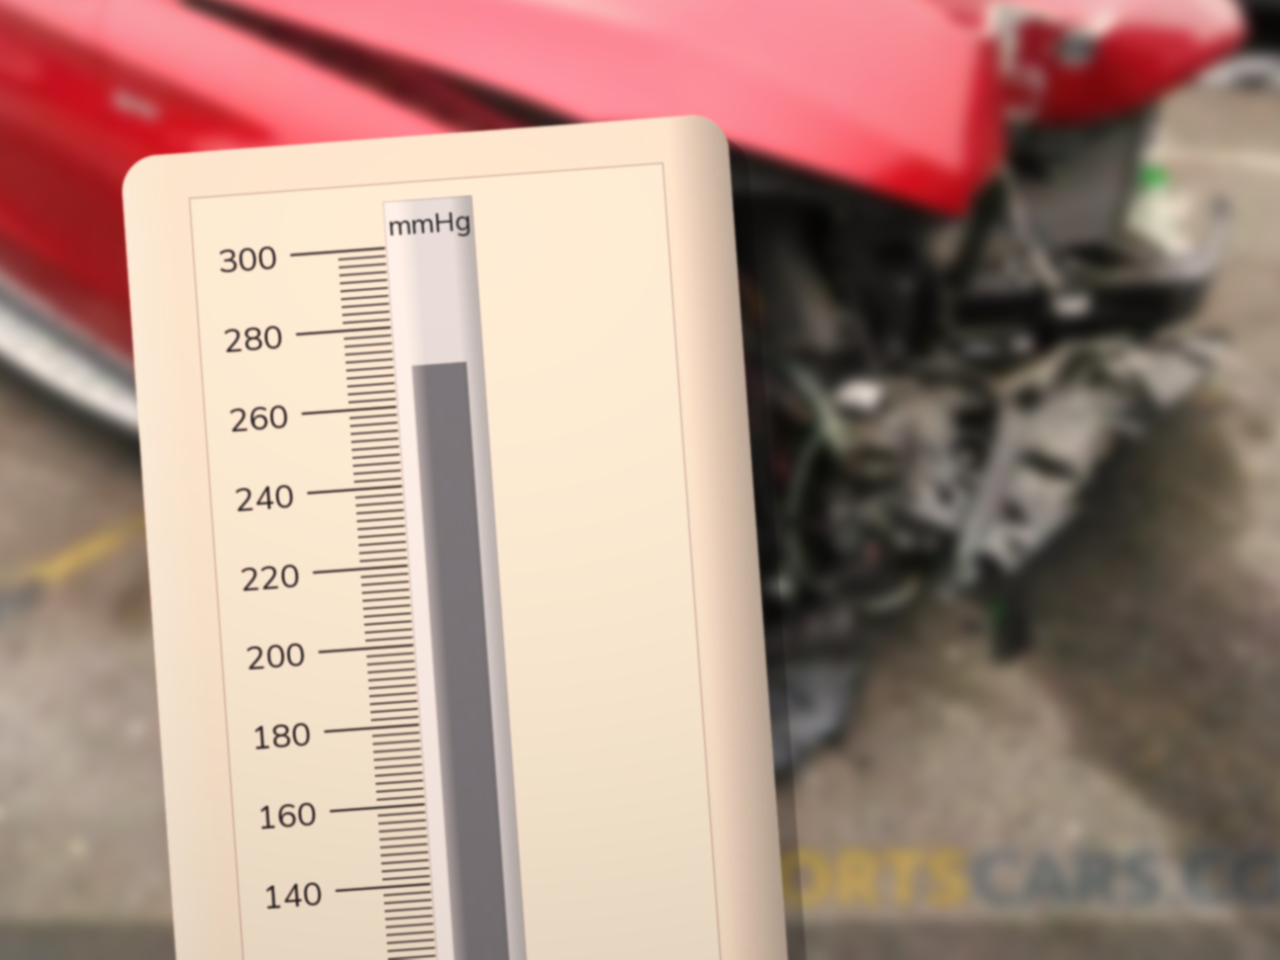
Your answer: 270
